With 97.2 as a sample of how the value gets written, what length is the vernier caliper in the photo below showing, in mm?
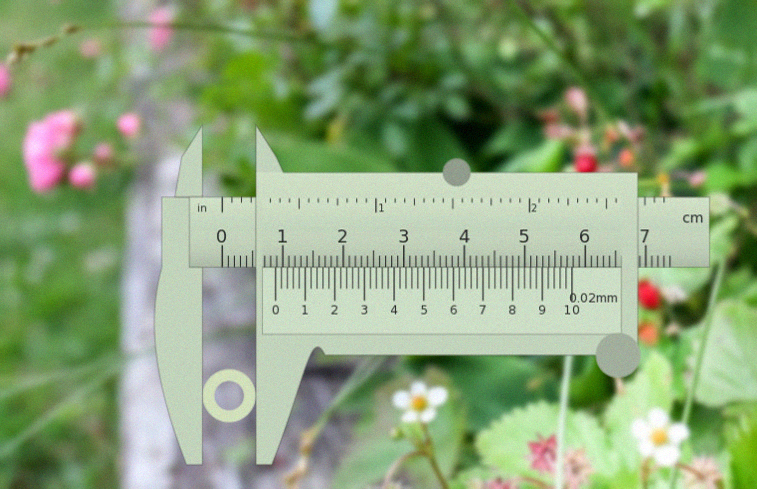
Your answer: 8.8
